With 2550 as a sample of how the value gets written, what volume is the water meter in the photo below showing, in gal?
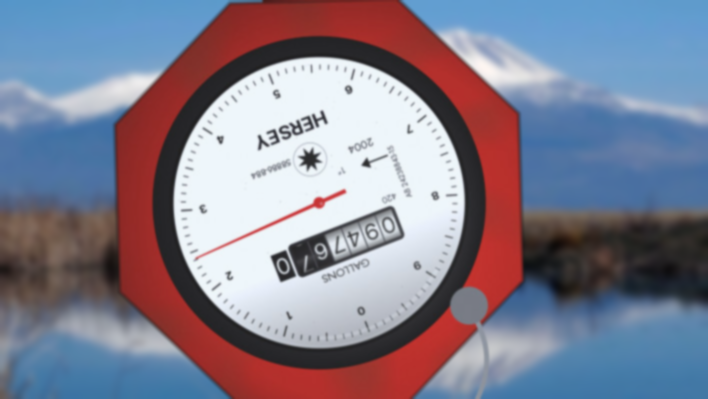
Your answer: 947672.4
